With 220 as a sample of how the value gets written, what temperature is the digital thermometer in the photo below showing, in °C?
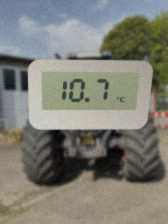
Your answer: 10.7
